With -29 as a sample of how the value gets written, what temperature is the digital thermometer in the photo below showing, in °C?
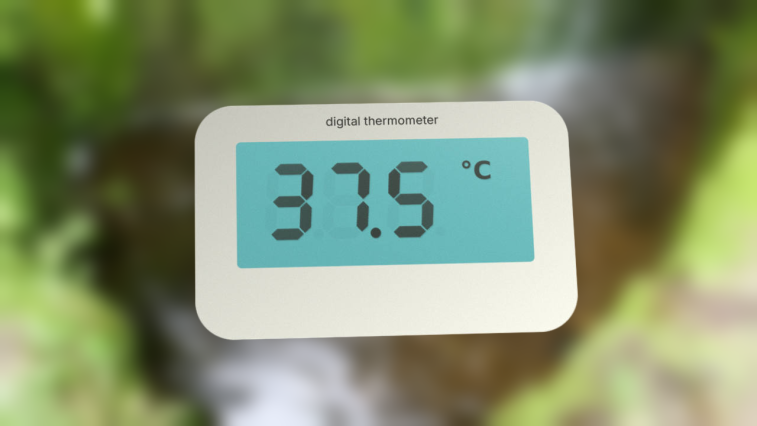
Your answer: 37.5
